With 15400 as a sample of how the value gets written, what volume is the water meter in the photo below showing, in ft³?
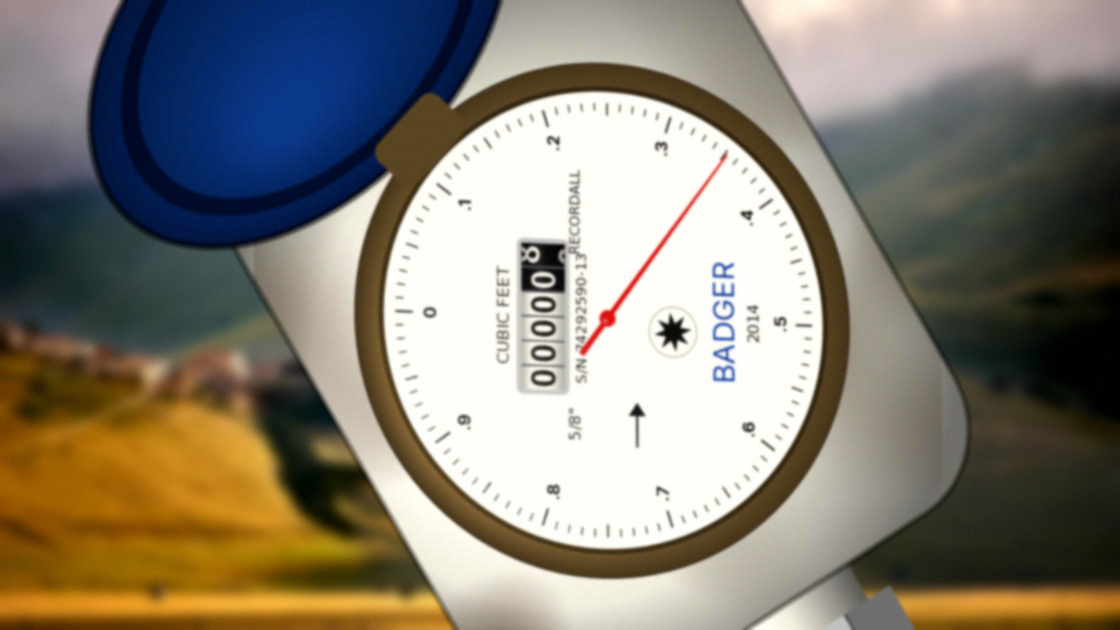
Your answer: 8.35
